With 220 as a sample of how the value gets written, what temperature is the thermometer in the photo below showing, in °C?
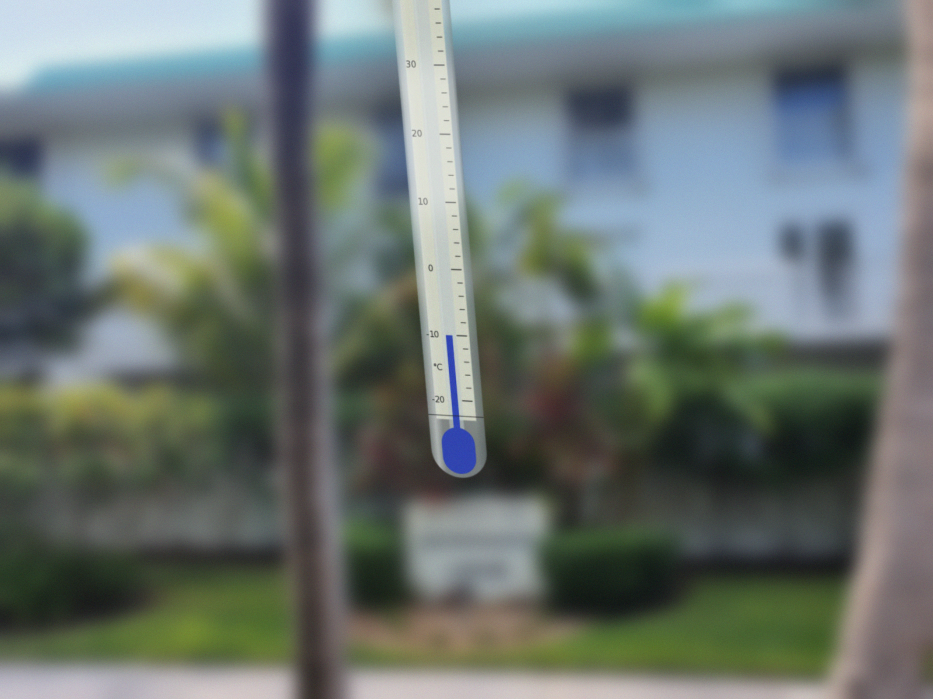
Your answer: -10
